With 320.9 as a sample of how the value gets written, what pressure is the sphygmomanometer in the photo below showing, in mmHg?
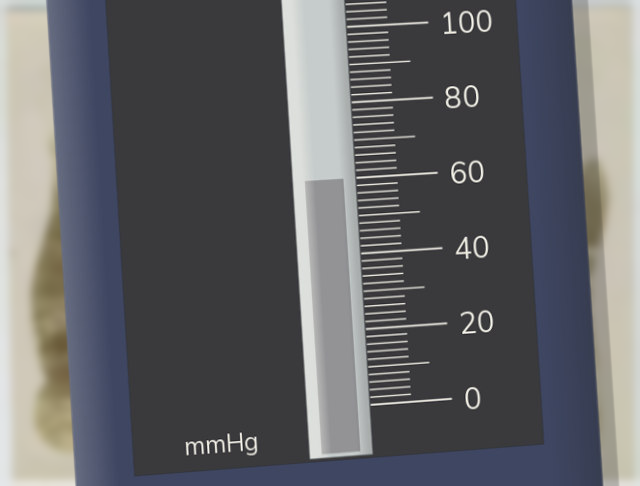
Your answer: 60
